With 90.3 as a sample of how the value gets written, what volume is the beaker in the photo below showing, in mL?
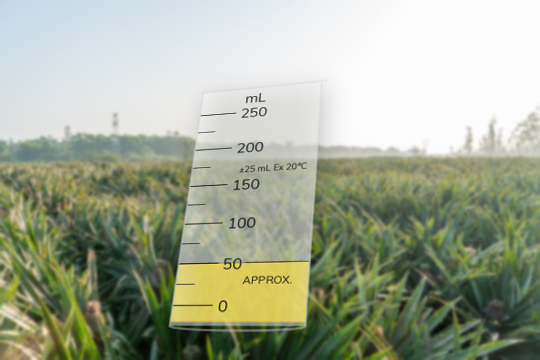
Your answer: 50
